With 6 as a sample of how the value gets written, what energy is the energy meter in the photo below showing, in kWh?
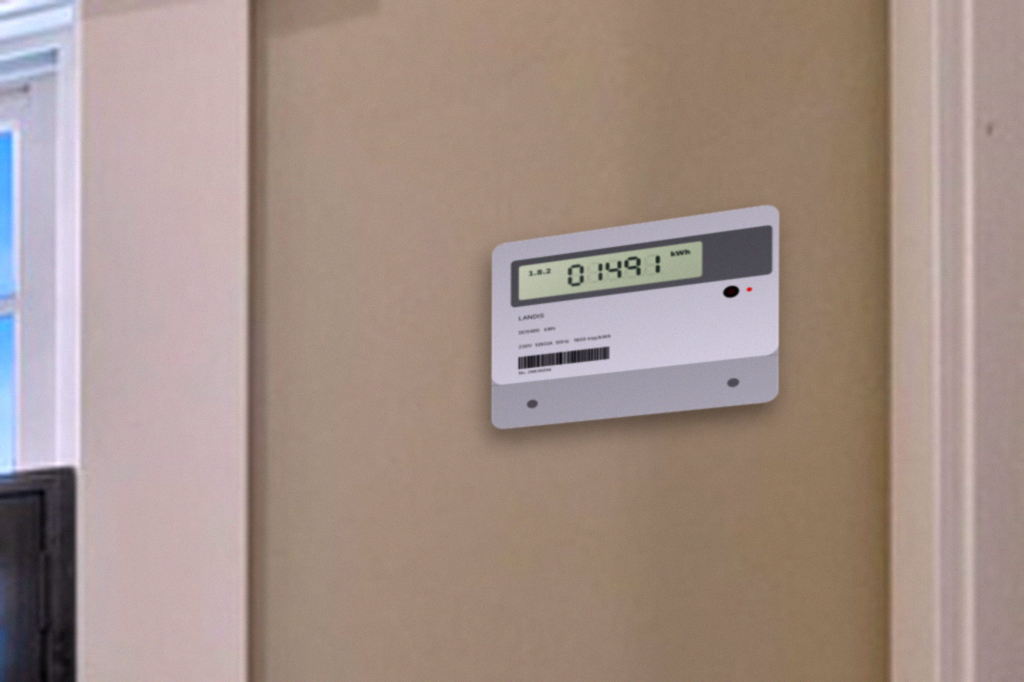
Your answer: 1491
